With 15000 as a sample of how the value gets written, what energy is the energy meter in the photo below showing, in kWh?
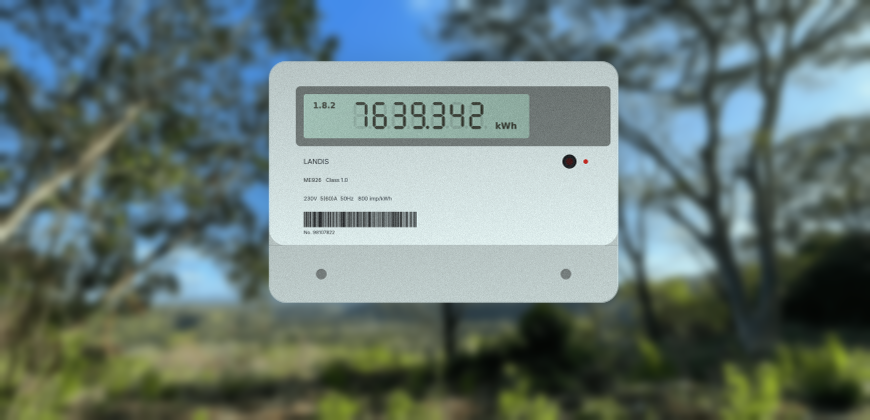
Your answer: 7639.342
